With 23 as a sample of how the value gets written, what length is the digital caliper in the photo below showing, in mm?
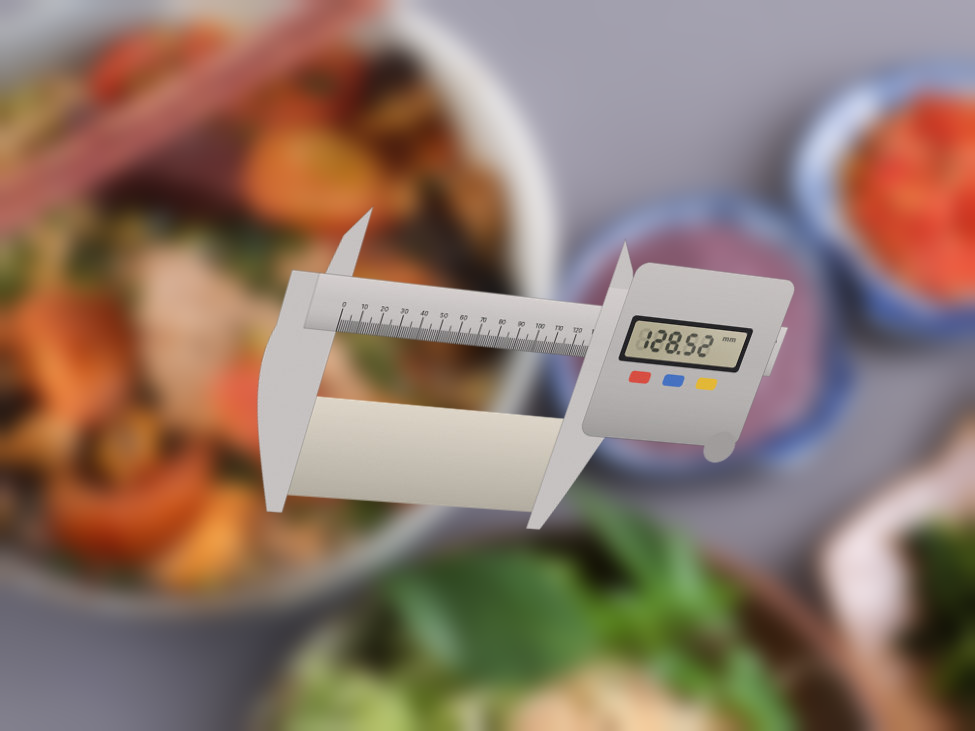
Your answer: 128.52
